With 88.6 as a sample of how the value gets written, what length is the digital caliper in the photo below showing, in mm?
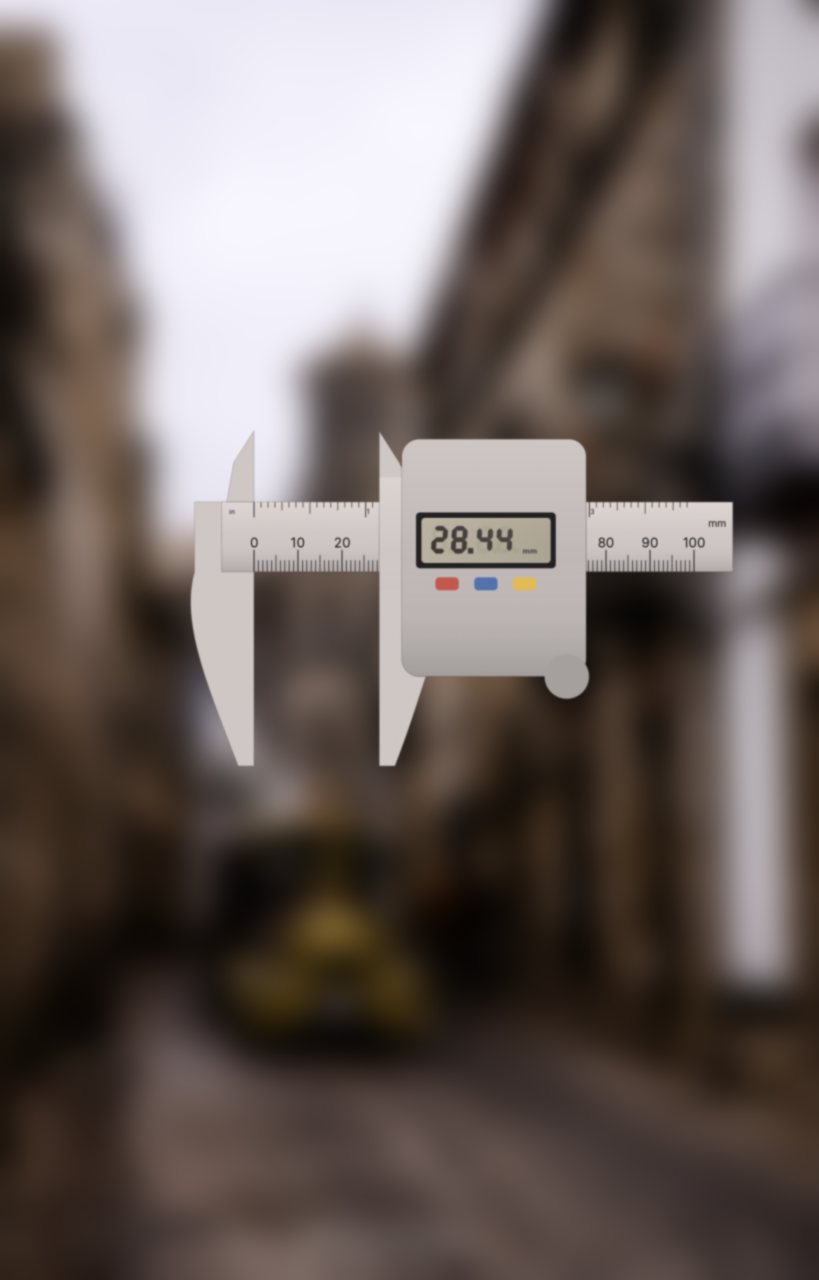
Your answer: 28.44
